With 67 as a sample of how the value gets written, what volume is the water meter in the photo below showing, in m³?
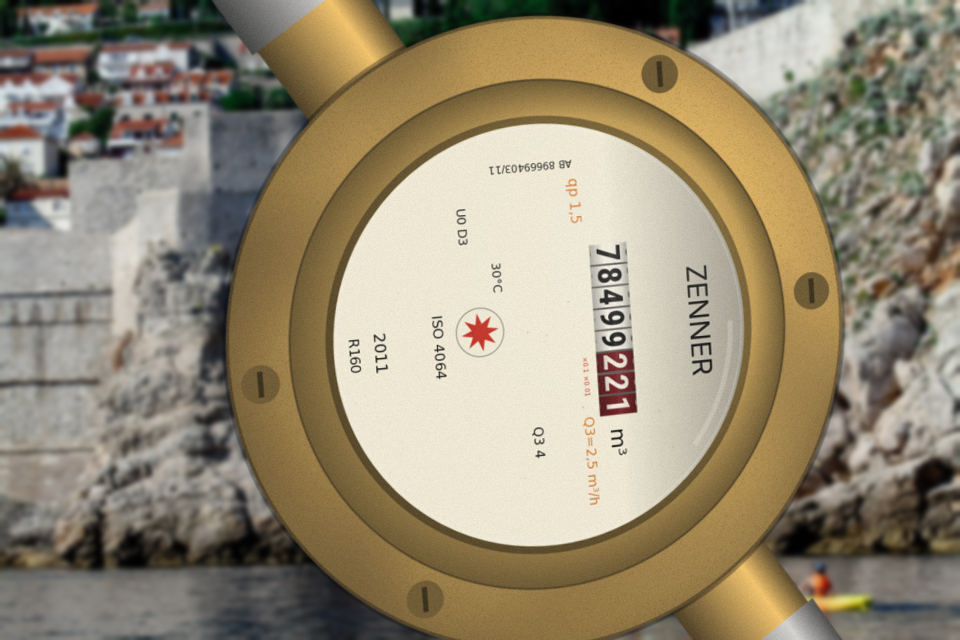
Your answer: 78499.221
